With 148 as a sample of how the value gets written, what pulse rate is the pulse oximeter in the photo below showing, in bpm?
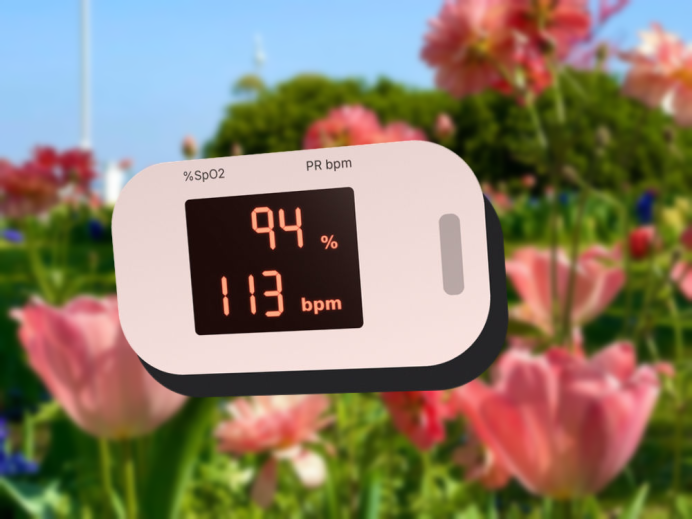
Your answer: 113
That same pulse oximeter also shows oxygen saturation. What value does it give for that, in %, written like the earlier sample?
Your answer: 94
